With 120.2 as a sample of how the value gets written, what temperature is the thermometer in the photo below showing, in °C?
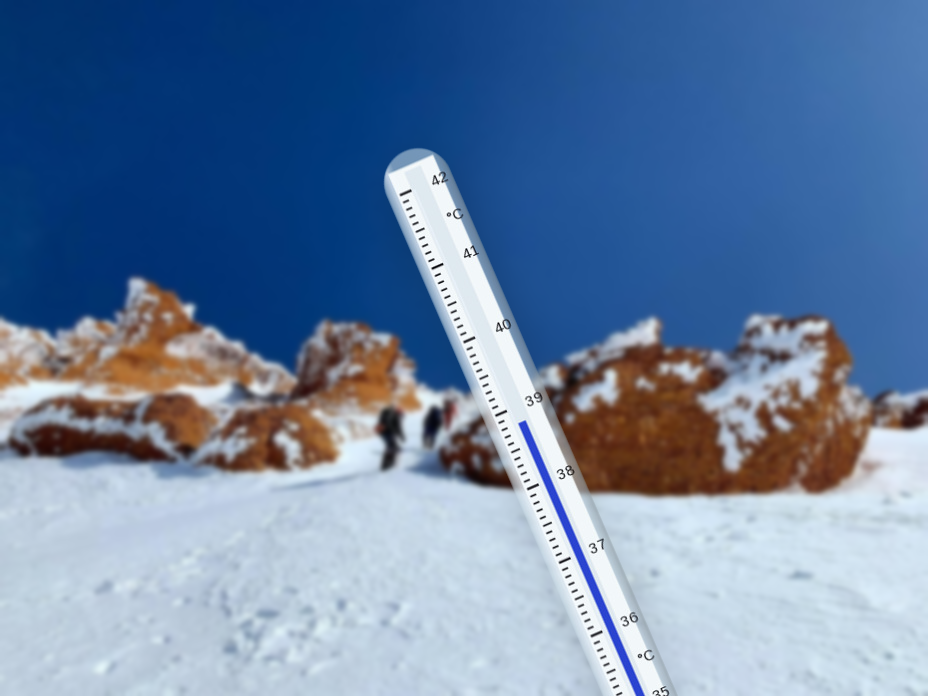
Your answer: 38.8
